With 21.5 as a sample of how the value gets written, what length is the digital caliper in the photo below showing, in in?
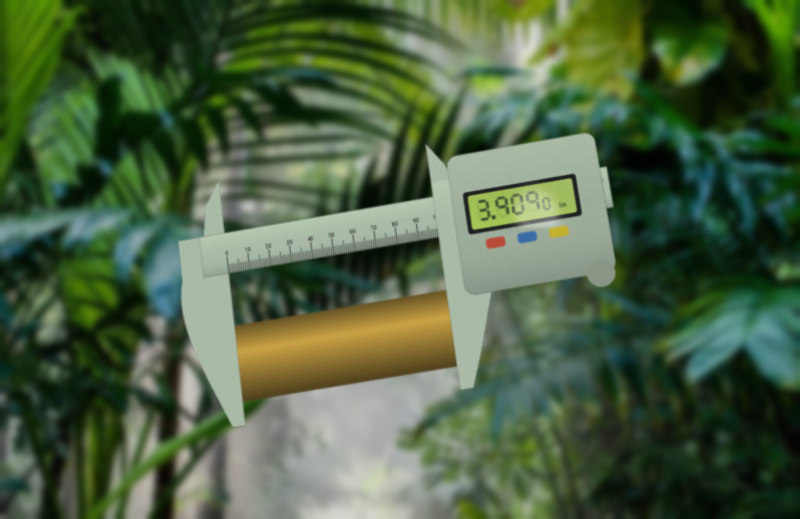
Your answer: 3.9090
